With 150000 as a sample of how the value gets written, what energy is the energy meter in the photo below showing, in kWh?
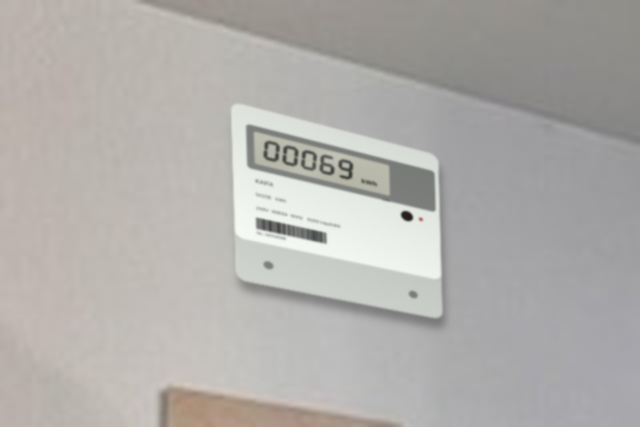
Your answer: 69
